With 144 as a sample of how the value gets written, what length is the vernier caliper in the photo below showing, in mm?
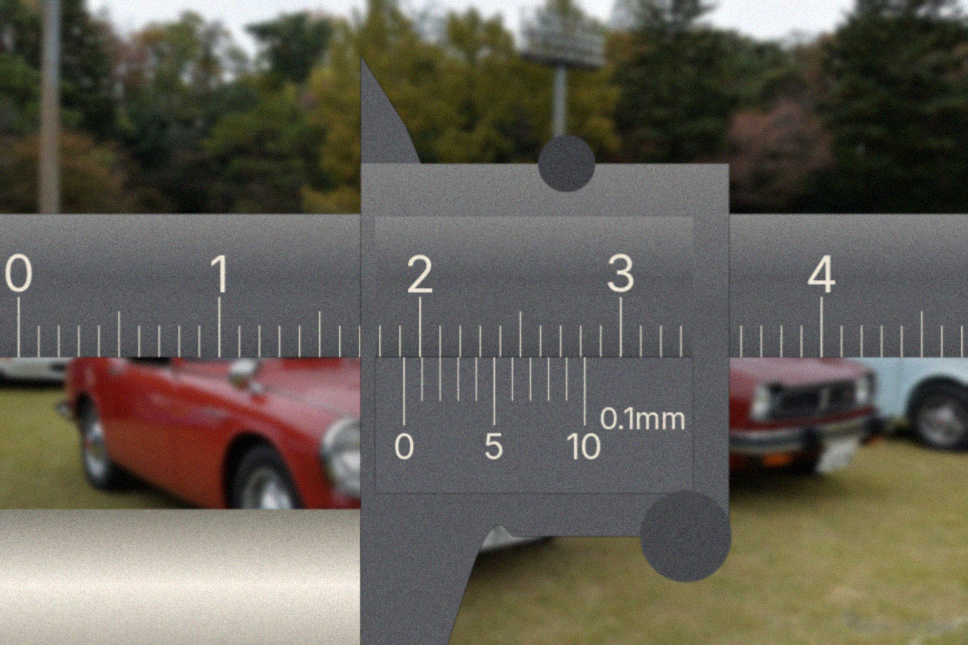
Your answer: 19.2
